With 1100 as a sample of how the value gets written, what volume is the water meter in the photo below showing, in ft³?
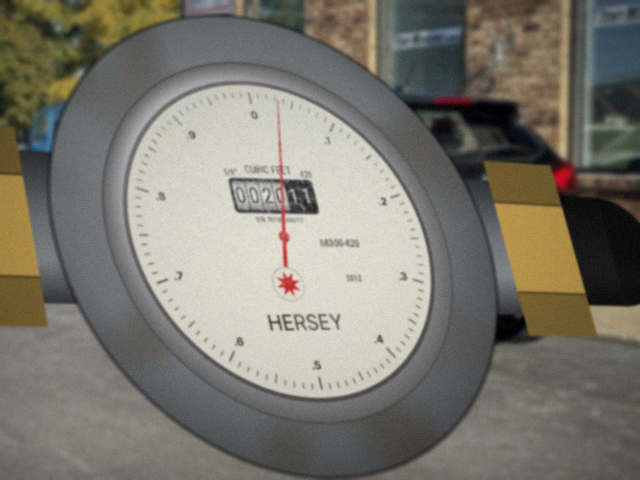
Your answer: 2011.03
